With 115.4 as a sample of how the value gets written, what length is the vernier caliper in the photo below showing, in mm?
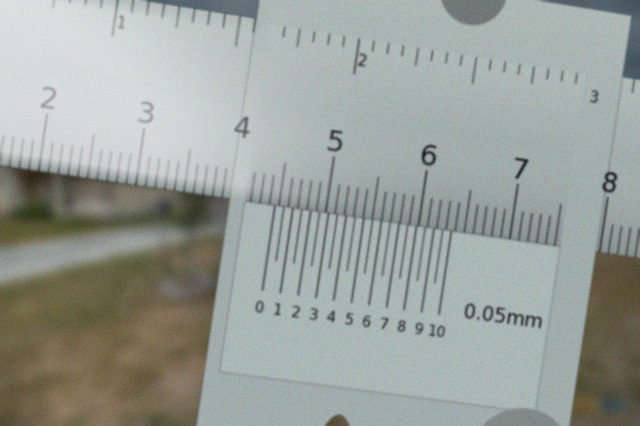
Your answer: 44.6
